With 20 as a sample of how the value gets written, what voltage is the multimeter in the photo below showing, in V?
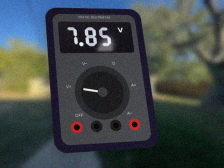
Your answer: 7.85
